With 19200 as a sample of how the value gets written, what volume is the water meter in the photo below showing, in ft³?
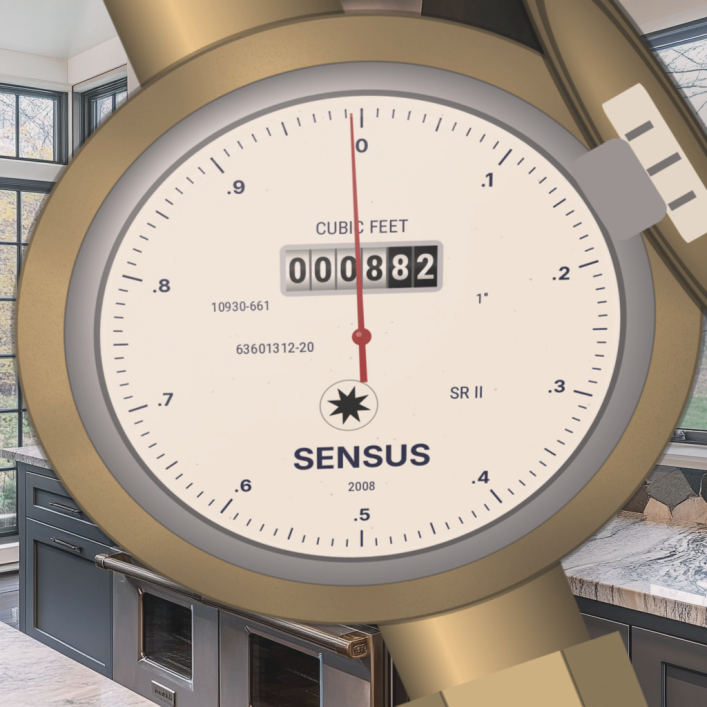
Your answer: 881.99
